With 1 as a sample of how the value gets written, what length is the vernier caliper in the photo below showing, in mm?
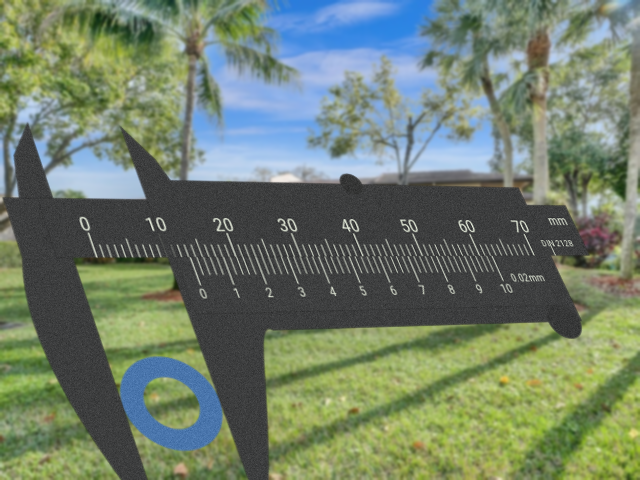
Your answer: 13.2
